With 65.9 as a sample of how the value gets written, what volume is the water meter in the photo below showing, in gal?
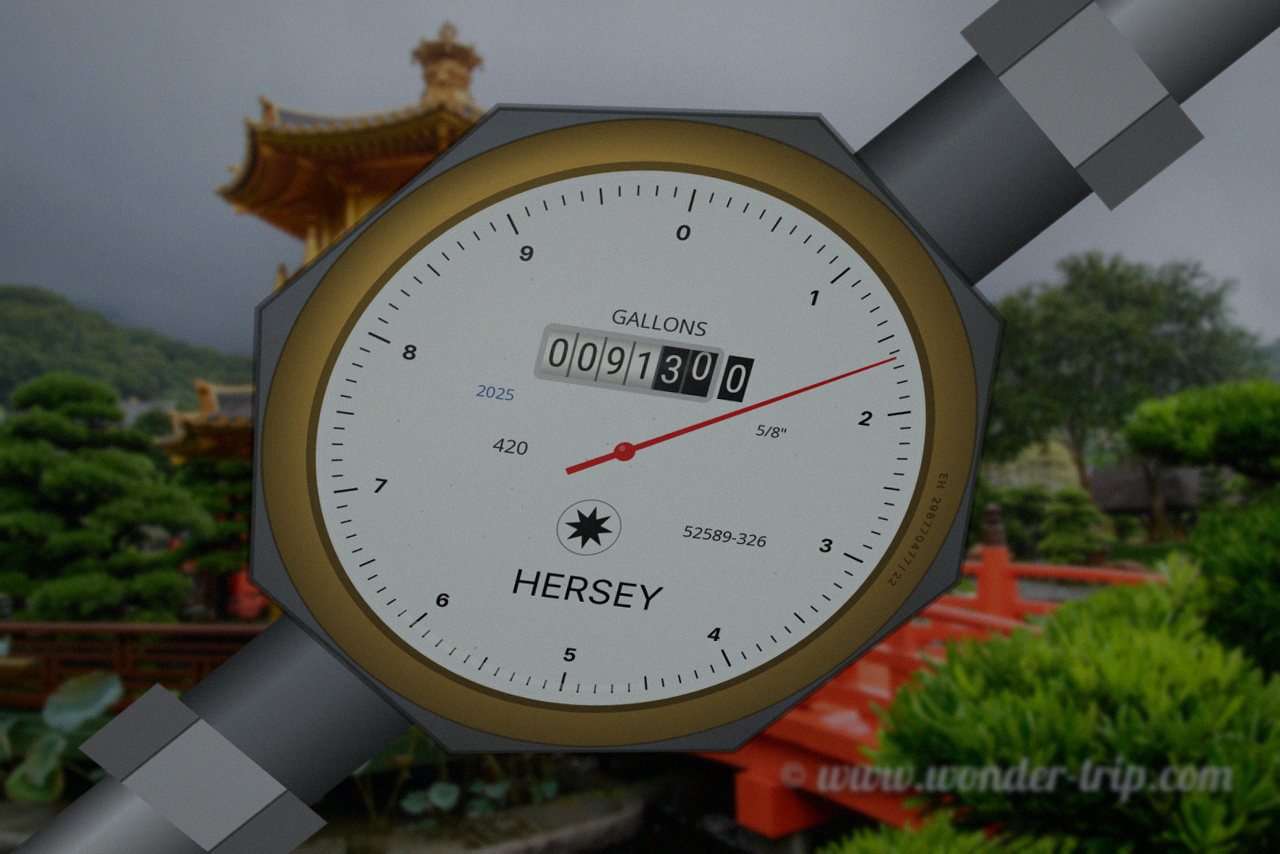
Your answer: 91301.6
